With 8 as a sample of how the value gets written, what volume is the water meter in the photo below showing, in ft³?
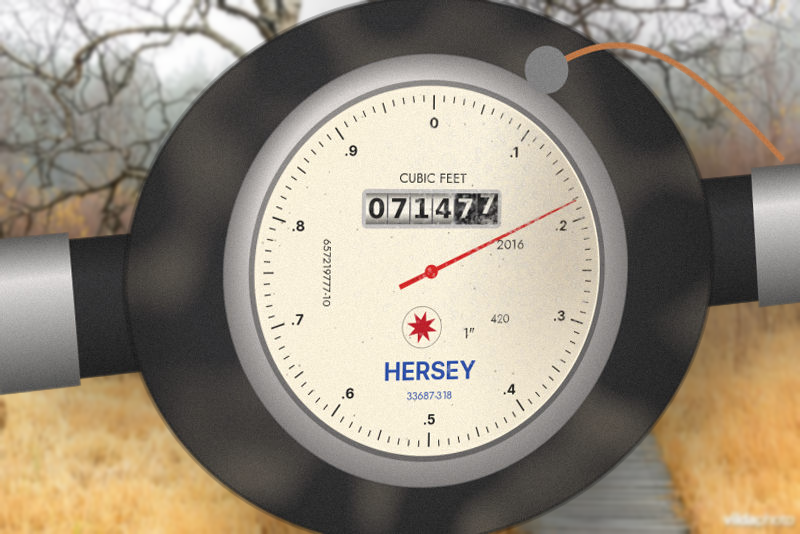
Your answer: 71477.18
